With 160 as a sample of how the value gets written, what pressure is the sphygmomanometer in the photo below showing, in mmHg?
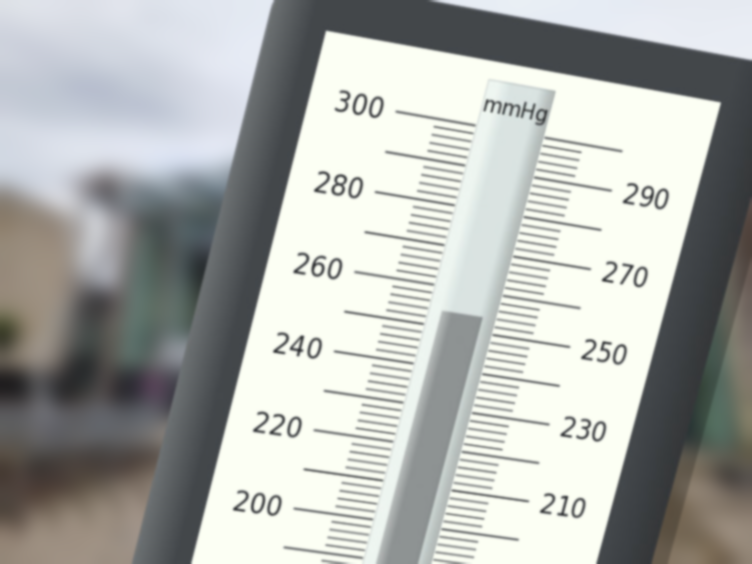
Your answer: 254
